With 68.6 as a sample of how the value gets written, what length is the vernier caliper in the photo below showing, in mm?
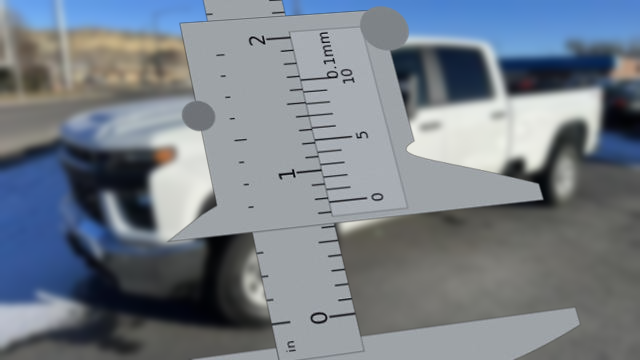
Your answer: 7.7
